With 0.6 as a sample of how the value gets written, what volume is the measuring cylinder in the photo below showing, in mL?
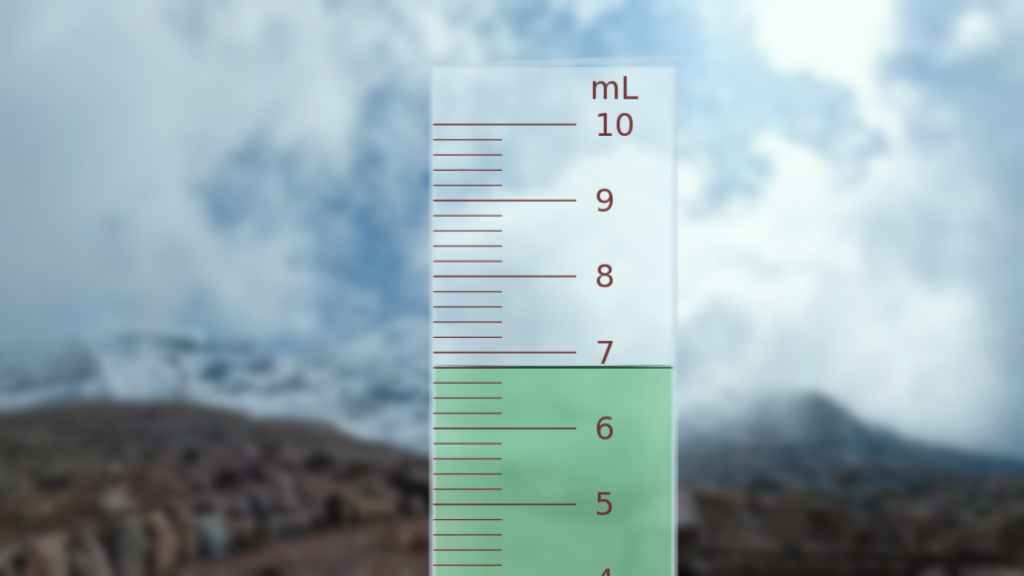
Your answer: 6.8
